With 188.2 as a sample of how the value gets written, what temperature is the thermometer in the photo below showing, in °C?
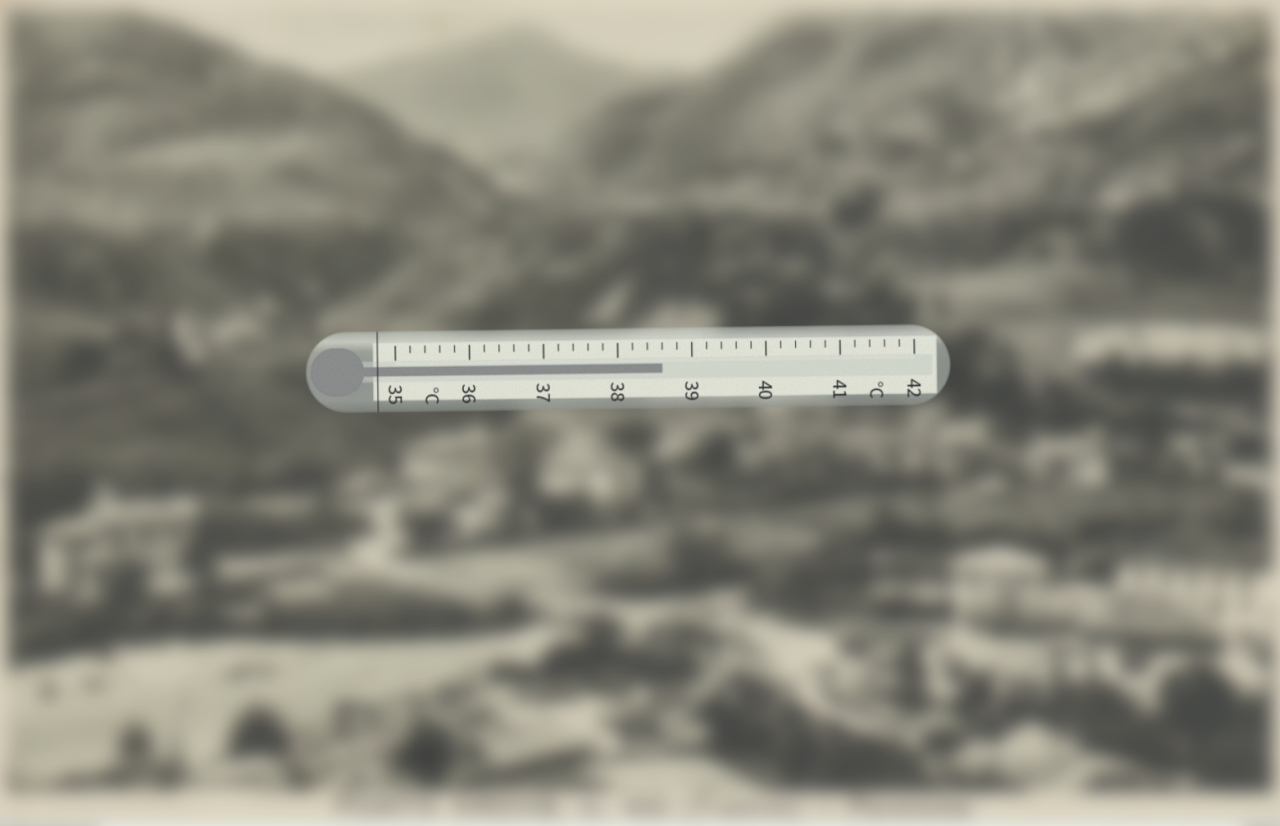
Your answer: 38.6
